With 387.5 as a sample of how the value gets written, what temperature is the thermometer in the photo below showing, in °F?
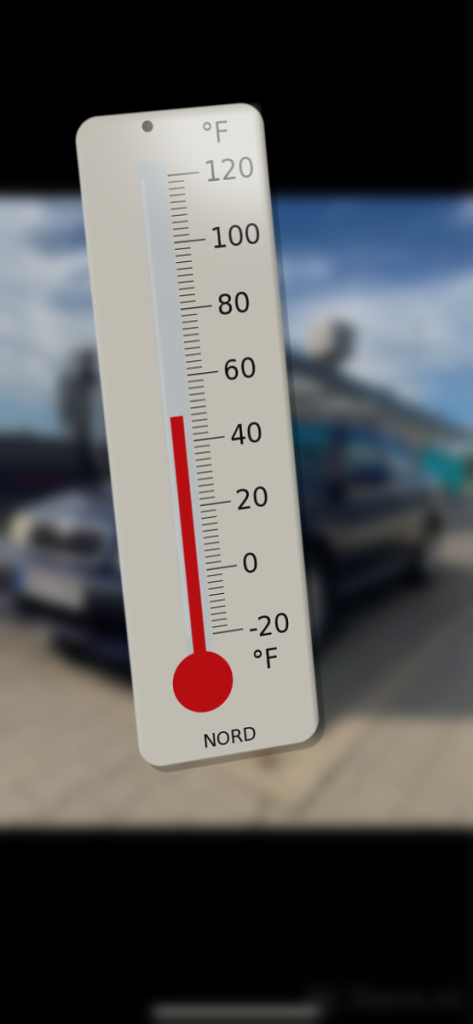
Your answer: 48
